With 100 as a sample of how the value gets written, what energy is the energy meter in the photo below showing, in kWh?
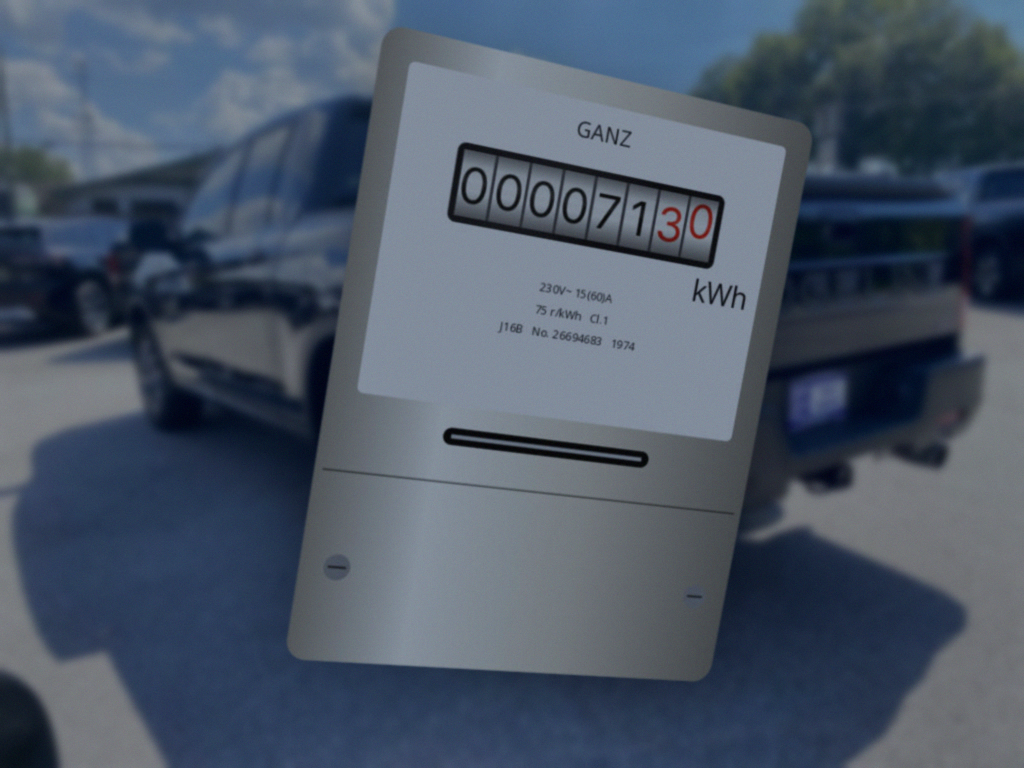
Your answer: 71.30
